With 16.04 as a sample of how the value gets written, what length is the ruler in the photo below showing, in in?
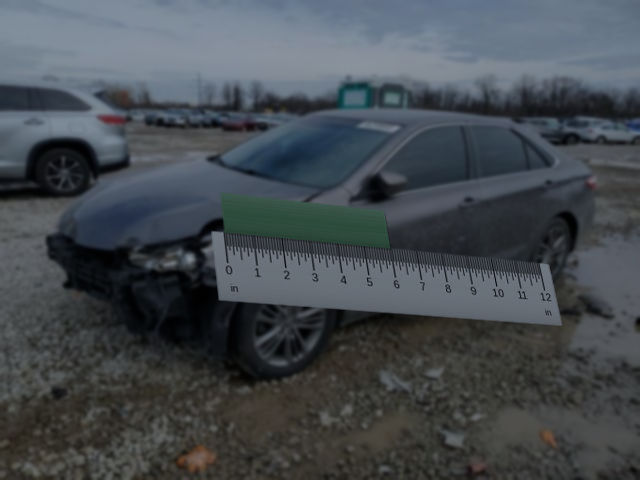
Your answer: 6
